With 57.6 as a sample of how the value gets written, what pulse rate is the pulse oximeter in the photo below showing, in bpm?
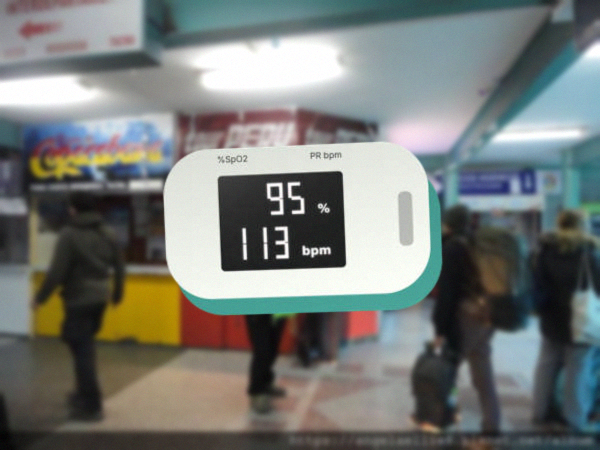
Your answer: 113
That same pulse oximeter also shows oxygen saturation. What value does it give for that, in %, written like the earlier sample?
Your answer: 95
